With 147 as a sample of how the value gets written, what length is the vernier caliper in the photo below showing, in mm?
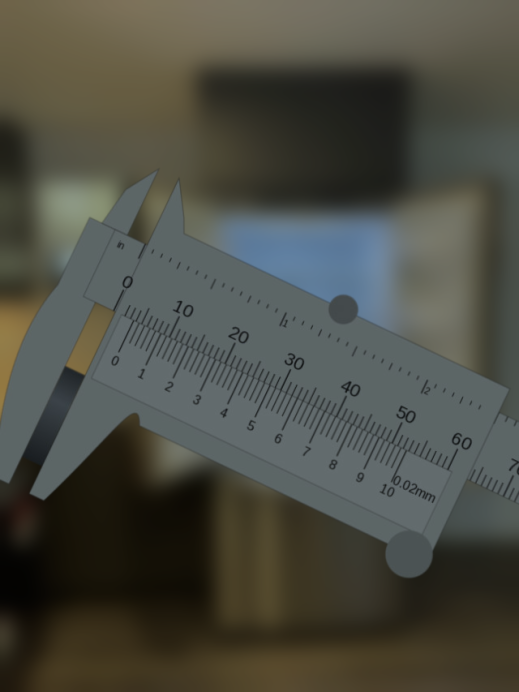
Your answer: 3.6
